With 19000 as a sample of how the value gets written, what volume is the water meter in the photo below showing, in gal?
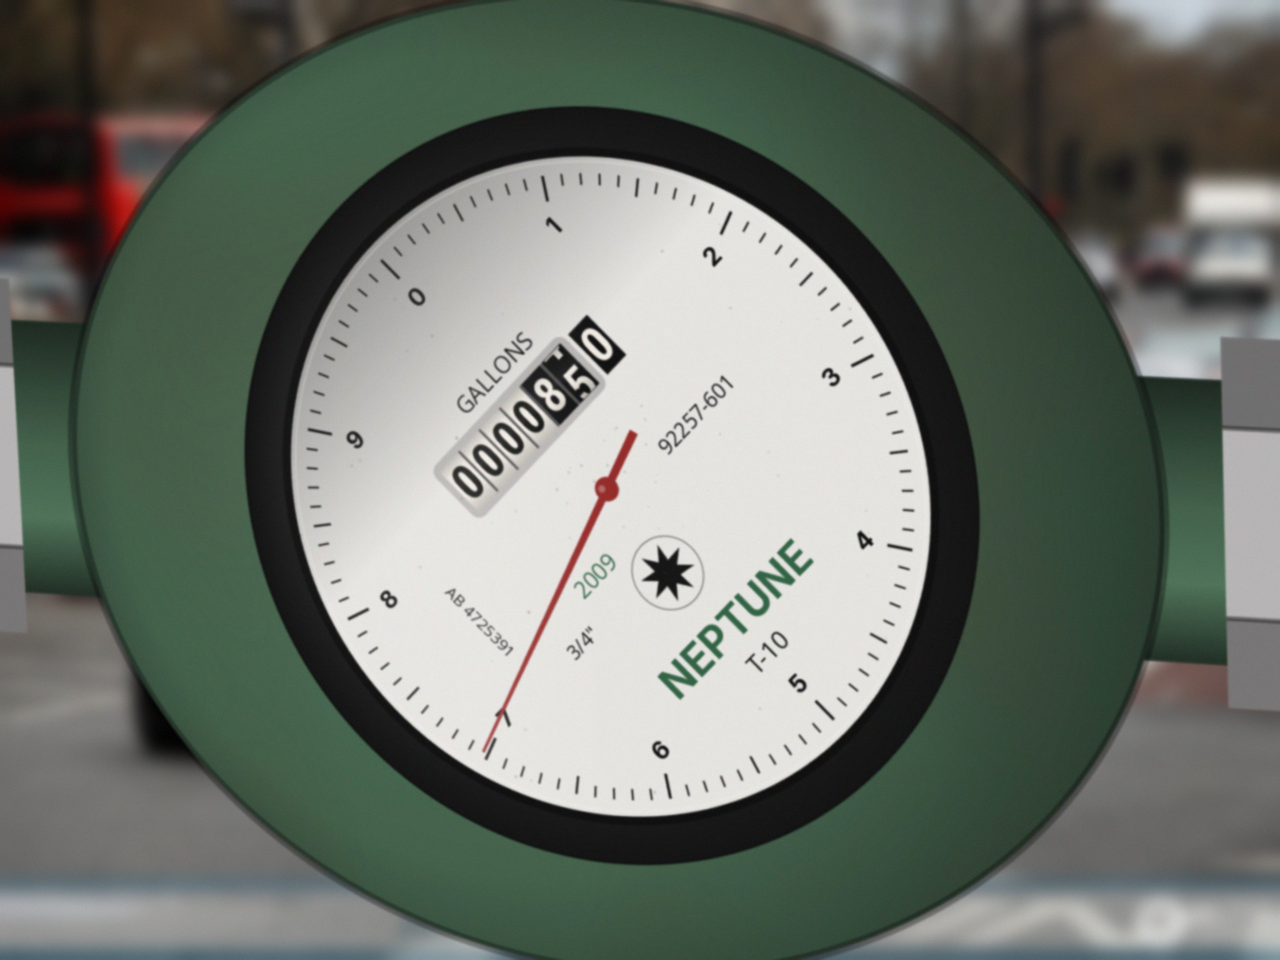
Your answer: 847.0
